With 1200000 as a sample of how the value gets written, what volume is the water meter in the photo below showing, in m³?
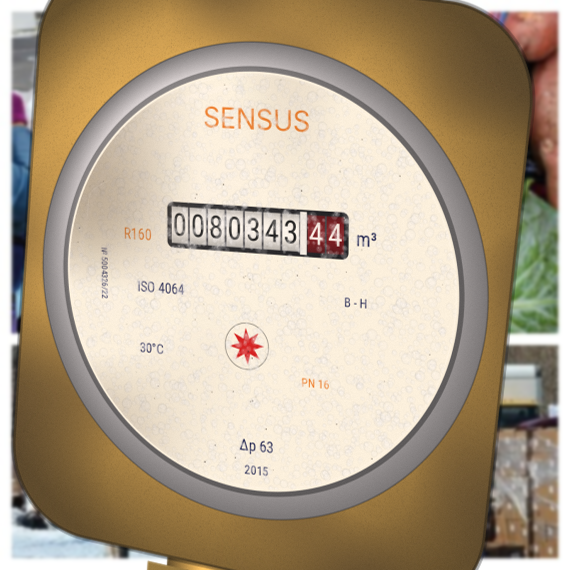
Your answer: 80343.44
